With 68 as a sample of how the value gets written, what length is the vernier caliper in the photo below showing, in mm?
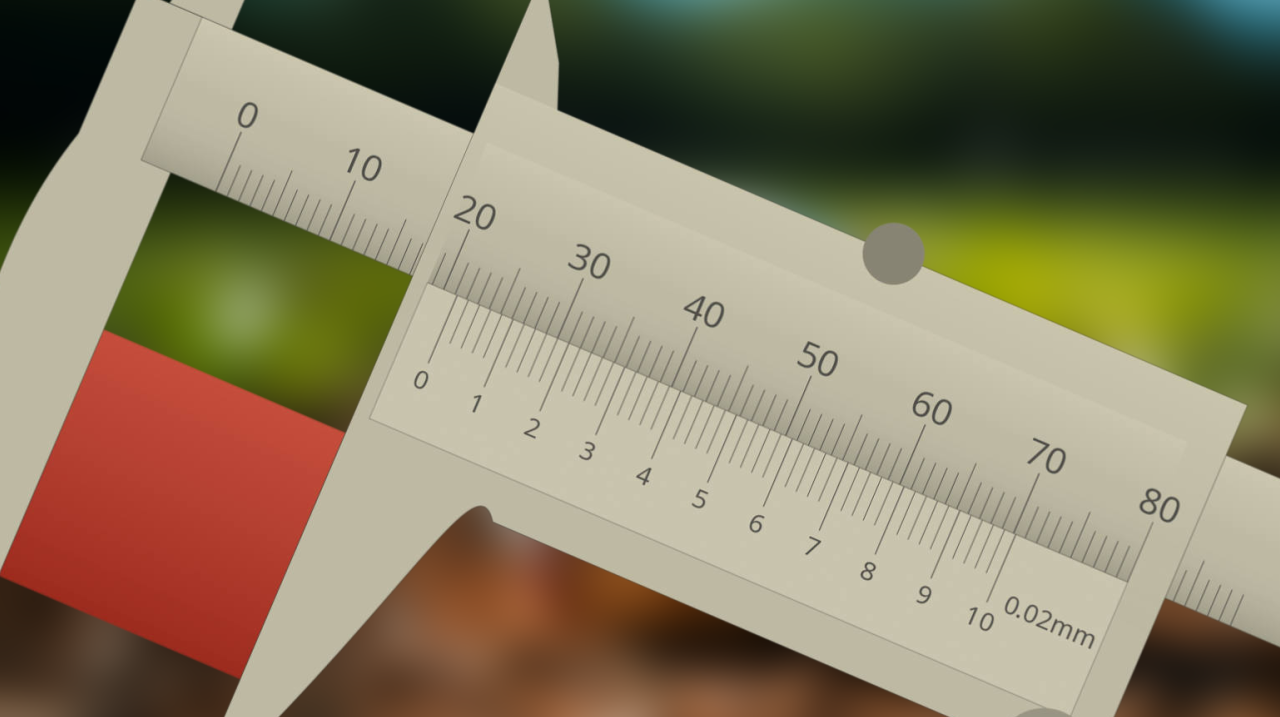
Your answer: 21.2
